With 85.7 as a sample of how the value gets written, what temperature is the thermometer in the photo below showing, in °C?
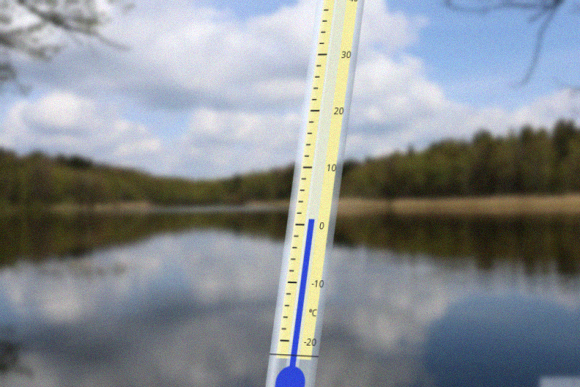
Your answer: 1
